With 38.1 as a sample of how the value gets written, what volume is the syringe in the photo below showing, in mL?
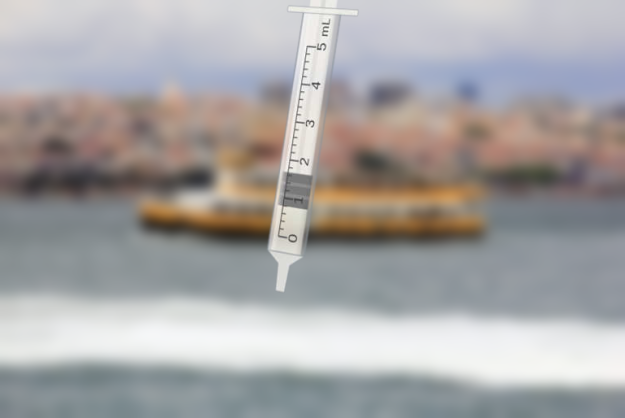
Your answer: 0.8
